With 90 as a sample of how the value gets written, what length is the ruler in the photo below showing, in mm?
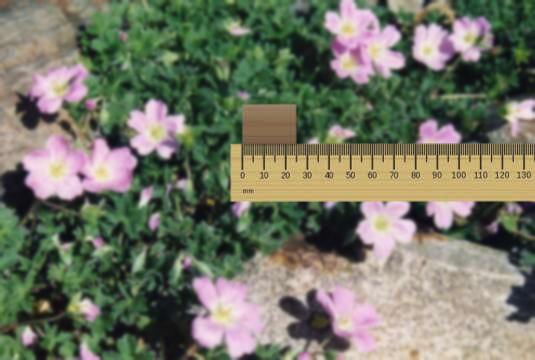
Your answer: 25
